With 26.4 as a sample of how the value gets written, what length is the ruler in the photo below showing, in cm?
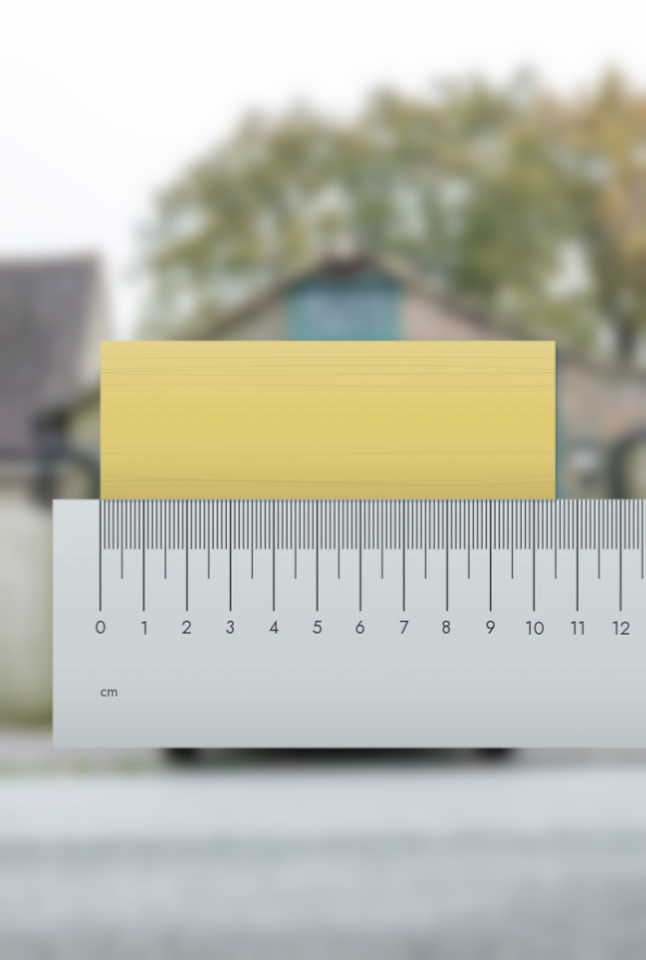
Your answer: 10.5
